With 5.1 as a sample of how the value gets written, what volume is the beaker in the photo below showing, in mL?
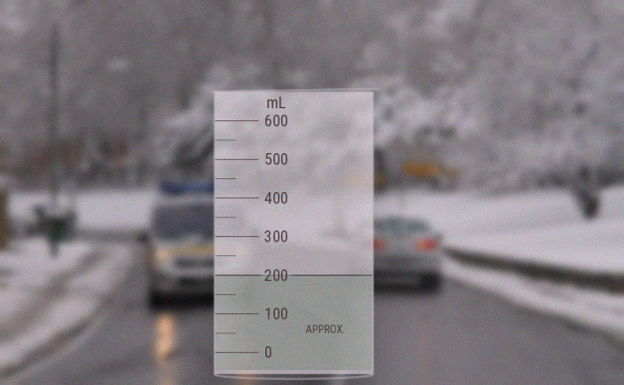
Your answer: 200
